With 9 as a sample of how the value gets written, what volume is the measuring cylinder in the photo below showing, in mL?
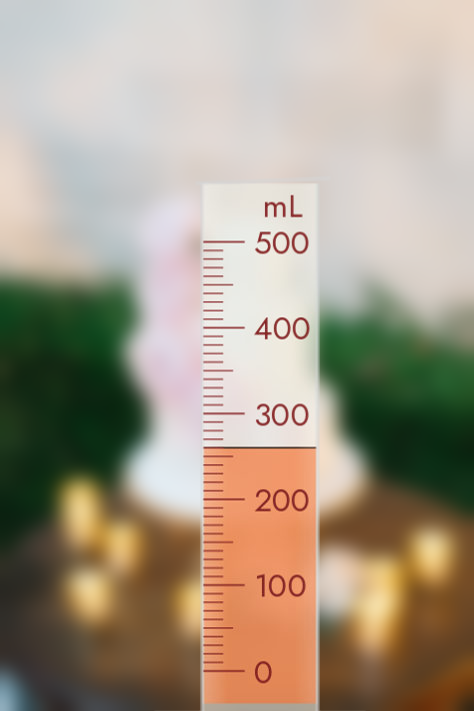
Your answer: 260
